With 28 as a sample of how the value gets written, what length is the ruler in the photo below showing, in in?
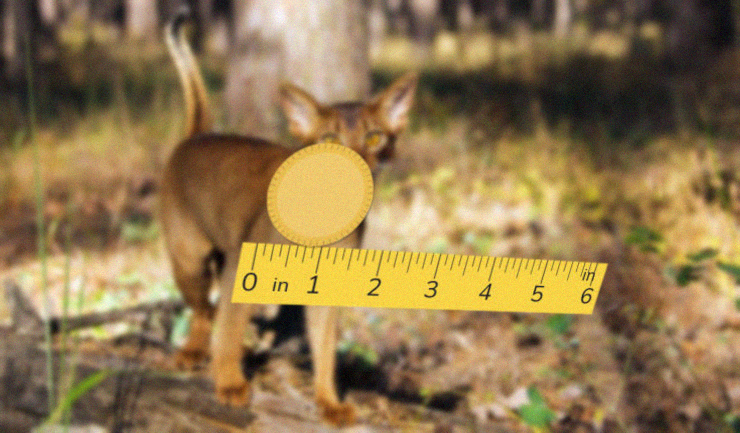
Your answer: 1.625
